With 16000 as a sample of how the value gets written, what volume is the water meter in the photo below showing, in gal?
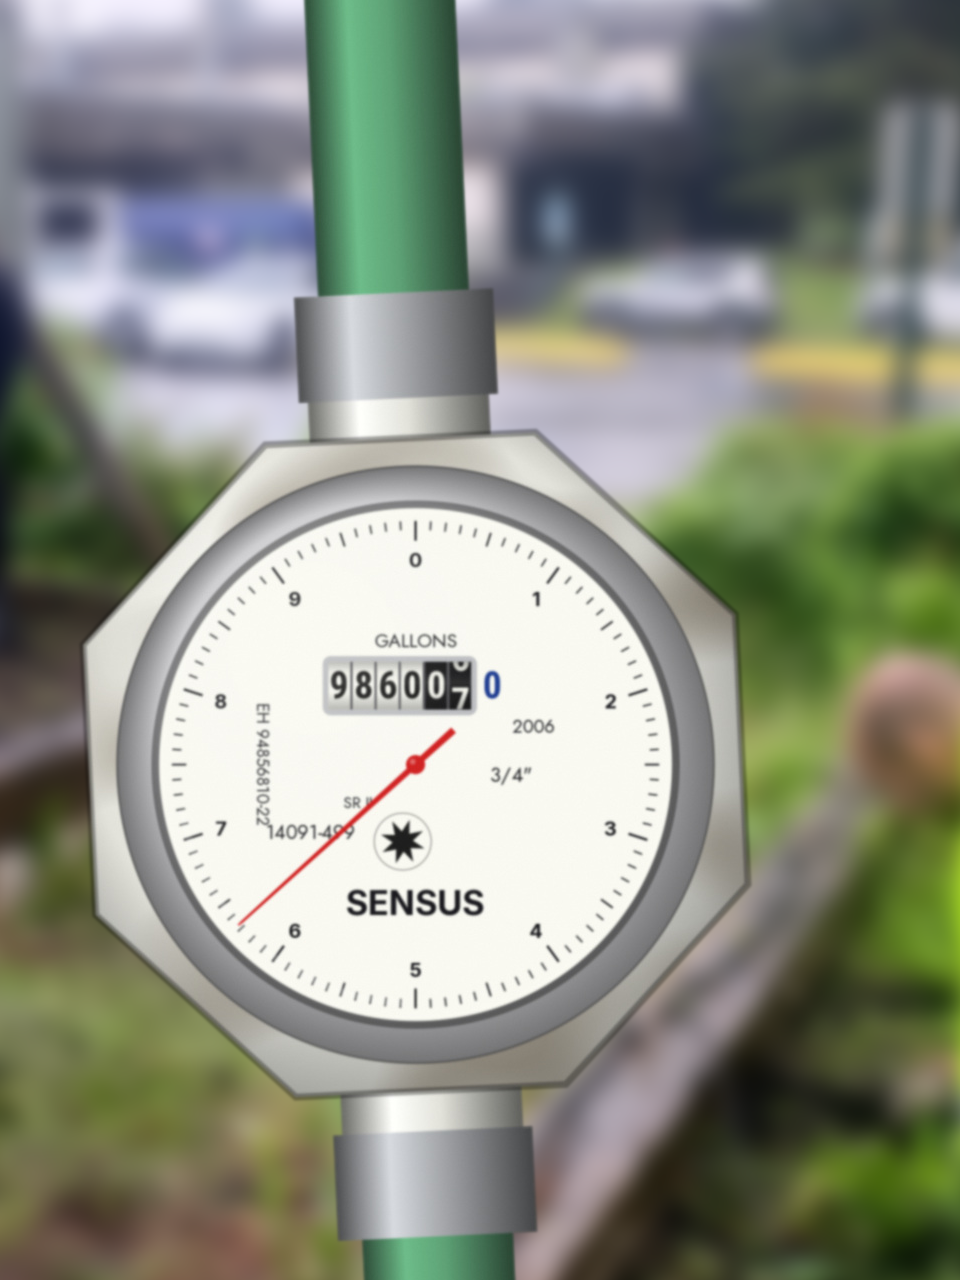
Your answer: 9860066.3
